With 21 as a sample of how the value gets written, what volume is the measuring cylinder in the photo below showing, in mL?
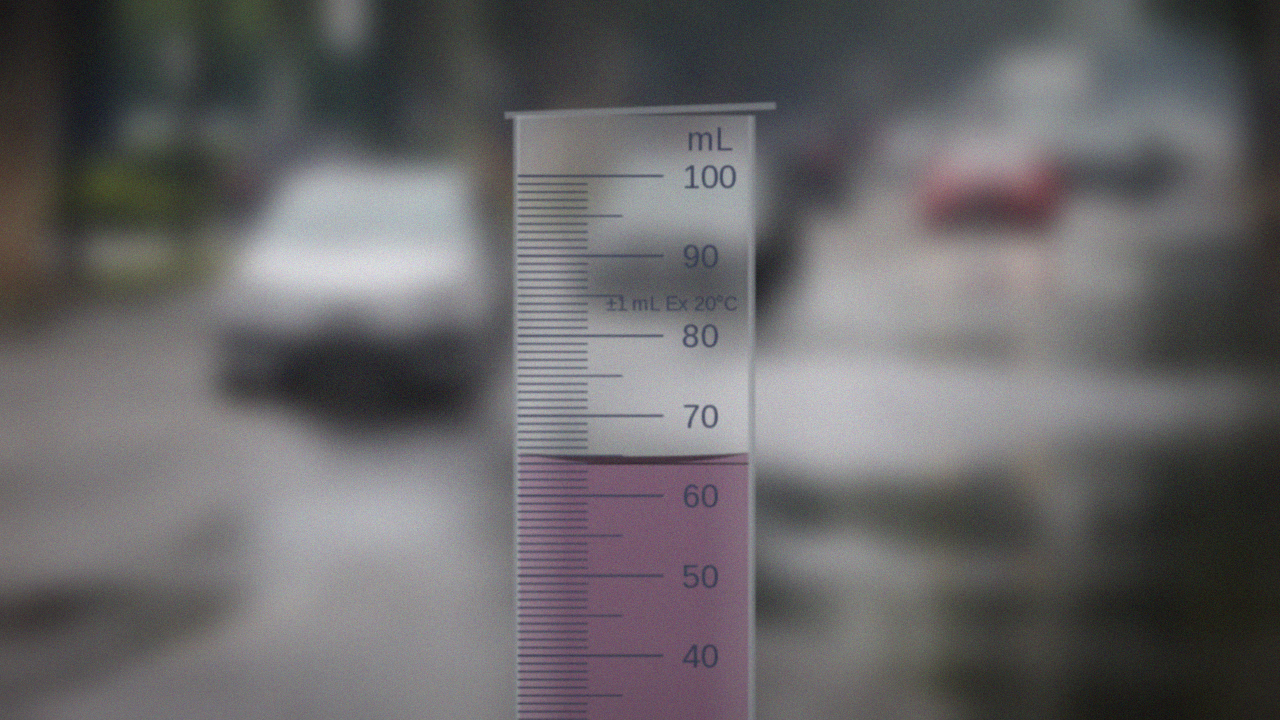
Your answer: 64
